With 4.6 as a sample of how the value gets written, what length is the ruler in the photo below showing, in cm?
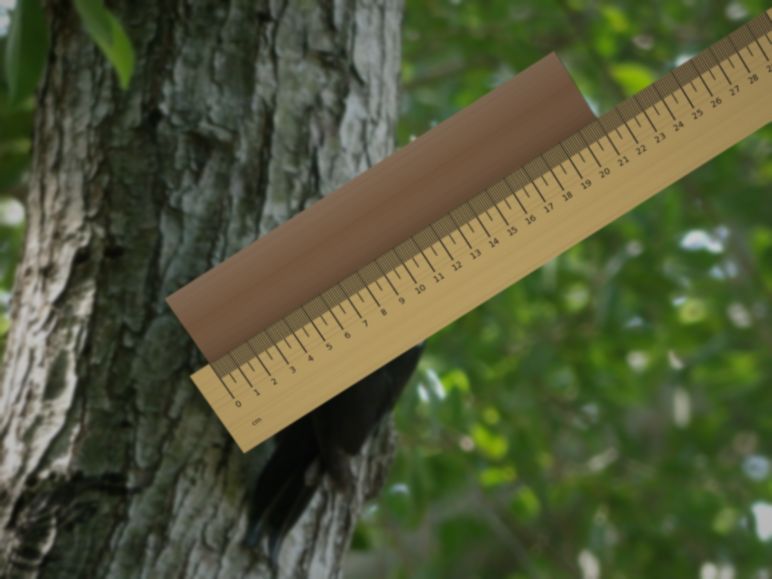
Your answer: 21
